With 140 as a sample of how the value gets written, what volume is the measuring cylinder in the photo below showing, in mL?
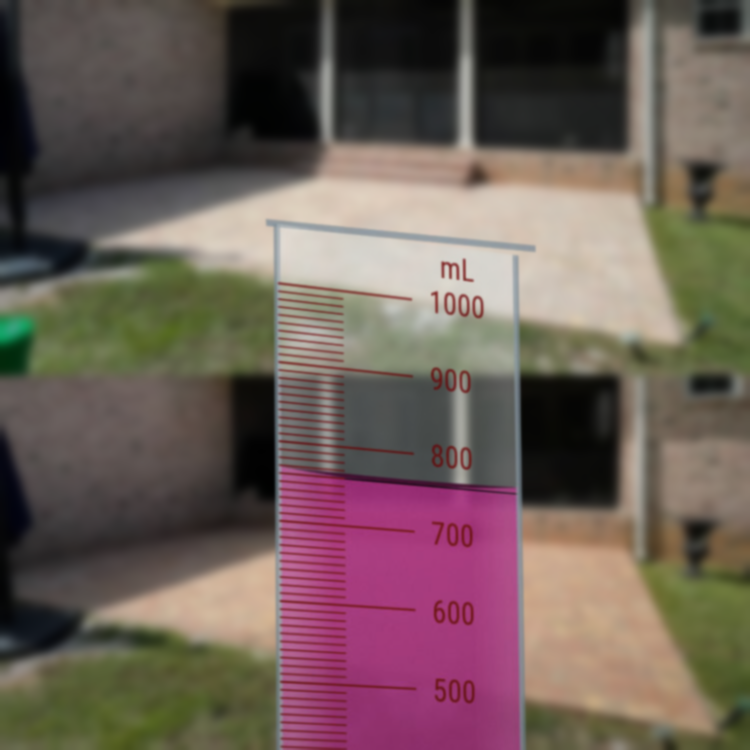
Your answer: 760
